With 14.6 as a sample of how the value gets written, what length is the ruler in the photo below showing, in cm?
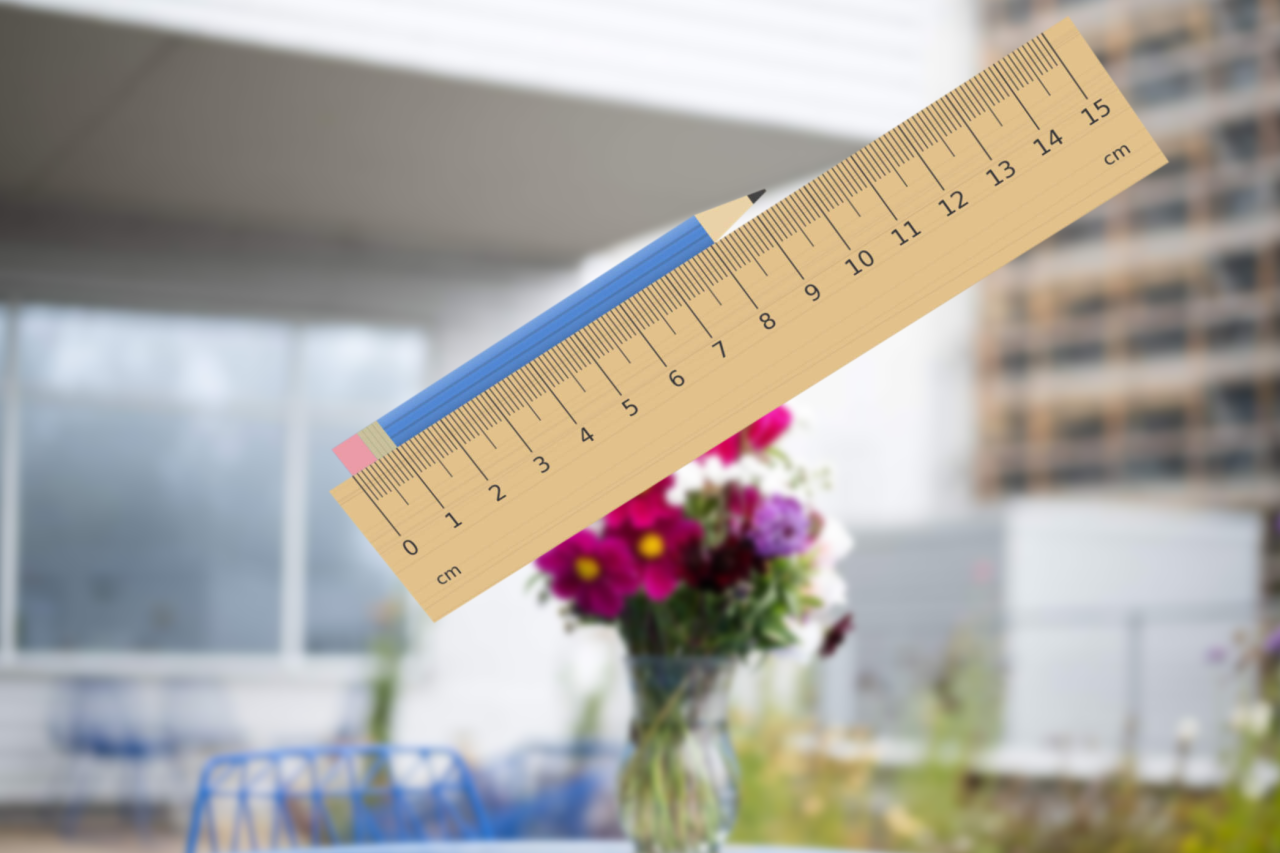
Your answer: 9.4
